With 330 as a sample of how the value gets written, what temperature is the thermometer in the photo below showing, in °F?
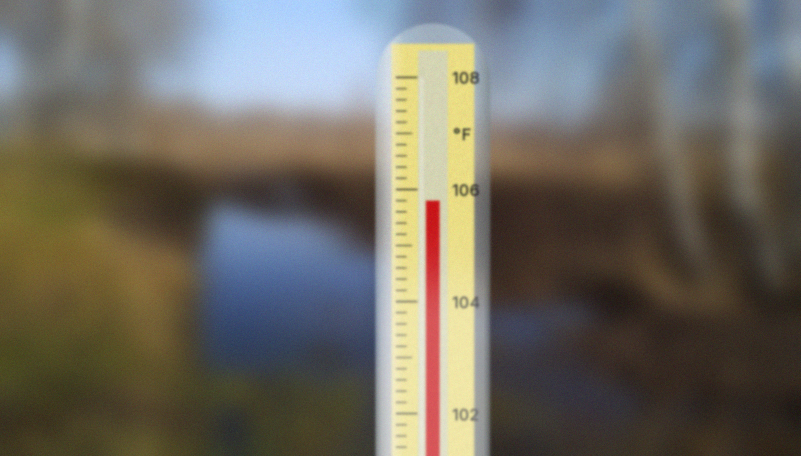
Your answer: 105.8
